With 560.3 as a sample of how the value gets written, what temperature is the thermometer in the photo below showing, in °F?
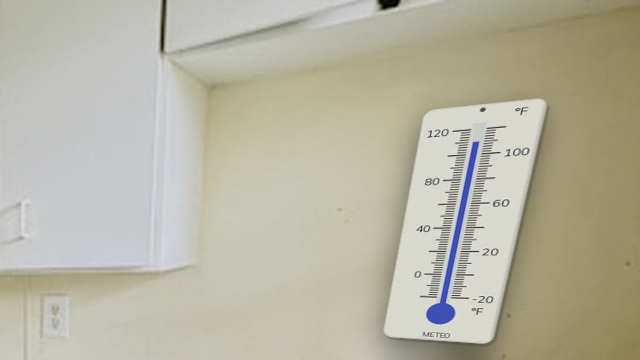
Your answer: 110
